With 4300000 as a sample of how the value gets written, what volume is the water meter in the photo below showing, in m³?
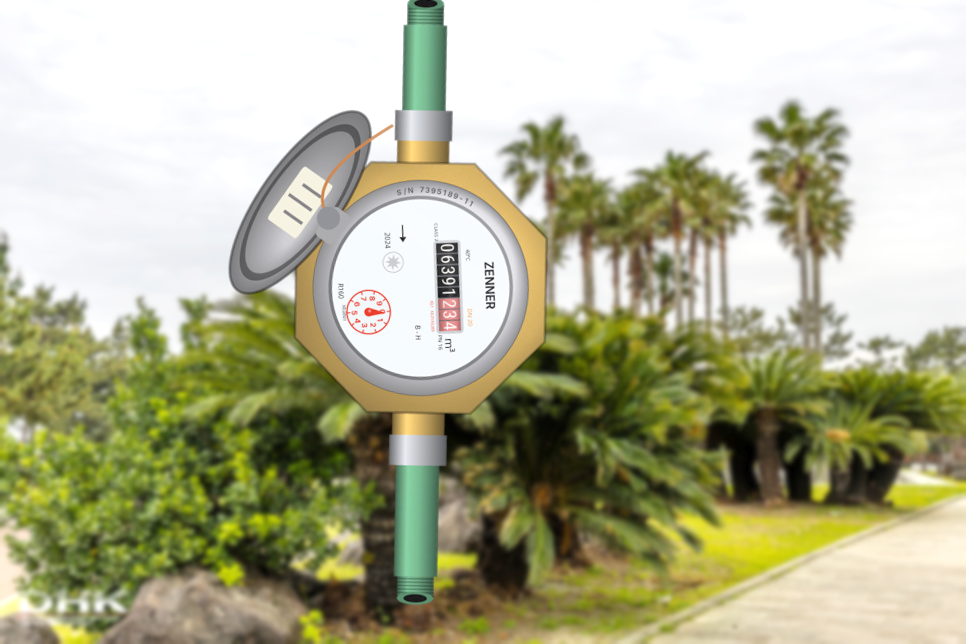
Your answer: 6391.2340
